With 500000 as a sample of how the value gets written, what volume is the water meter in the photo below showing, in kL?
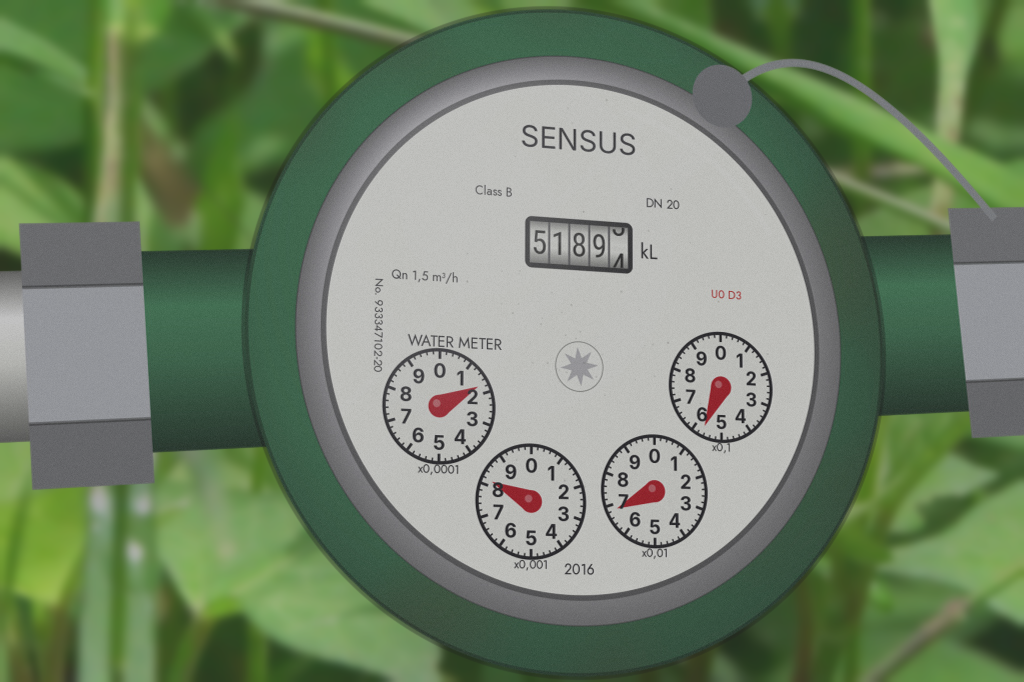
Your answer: 51893.5681
